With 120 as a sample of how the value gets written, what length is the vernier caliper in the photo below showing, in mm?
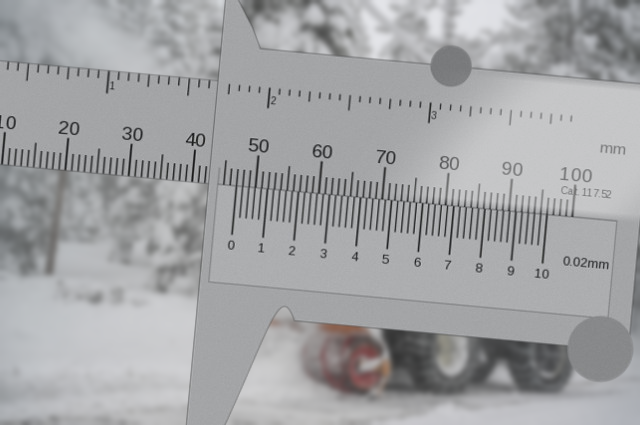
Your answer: 47.0
